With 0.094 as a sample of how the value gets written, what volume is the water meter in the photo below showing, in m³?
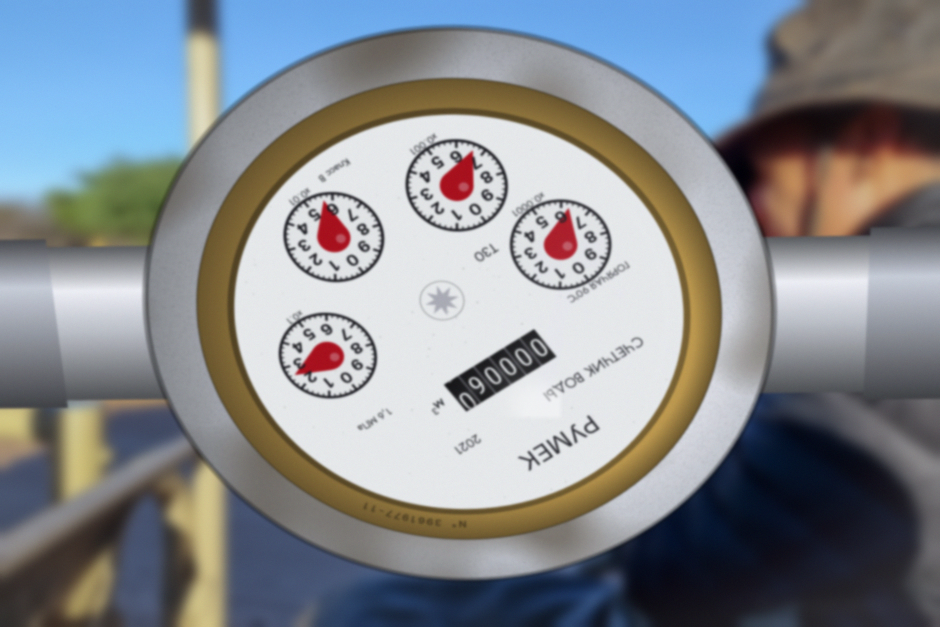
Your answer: 60.2566
